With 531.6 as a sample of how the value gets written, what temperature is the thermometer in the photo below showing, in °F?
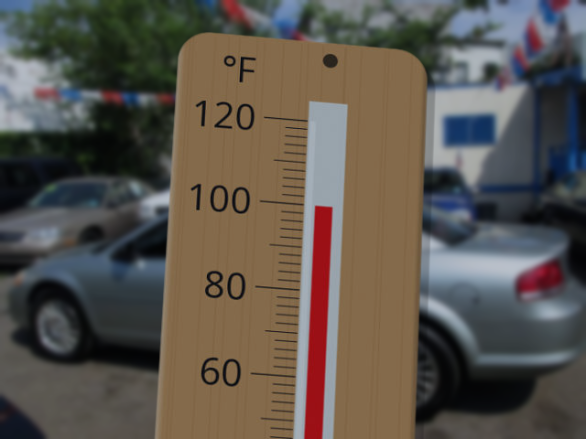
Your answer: 100
